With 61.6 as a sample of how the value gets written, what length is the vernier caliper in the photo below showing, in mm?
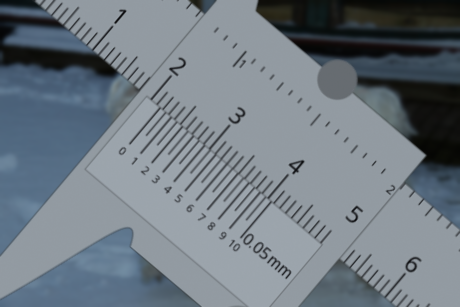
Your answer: 21.6
